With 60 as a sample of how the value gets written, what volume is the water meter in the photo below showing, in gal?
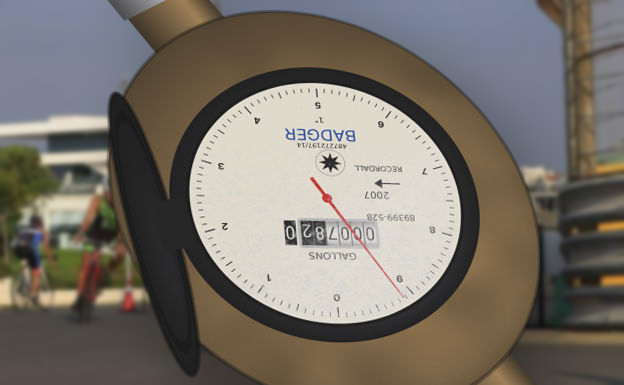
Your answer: 7819.1
